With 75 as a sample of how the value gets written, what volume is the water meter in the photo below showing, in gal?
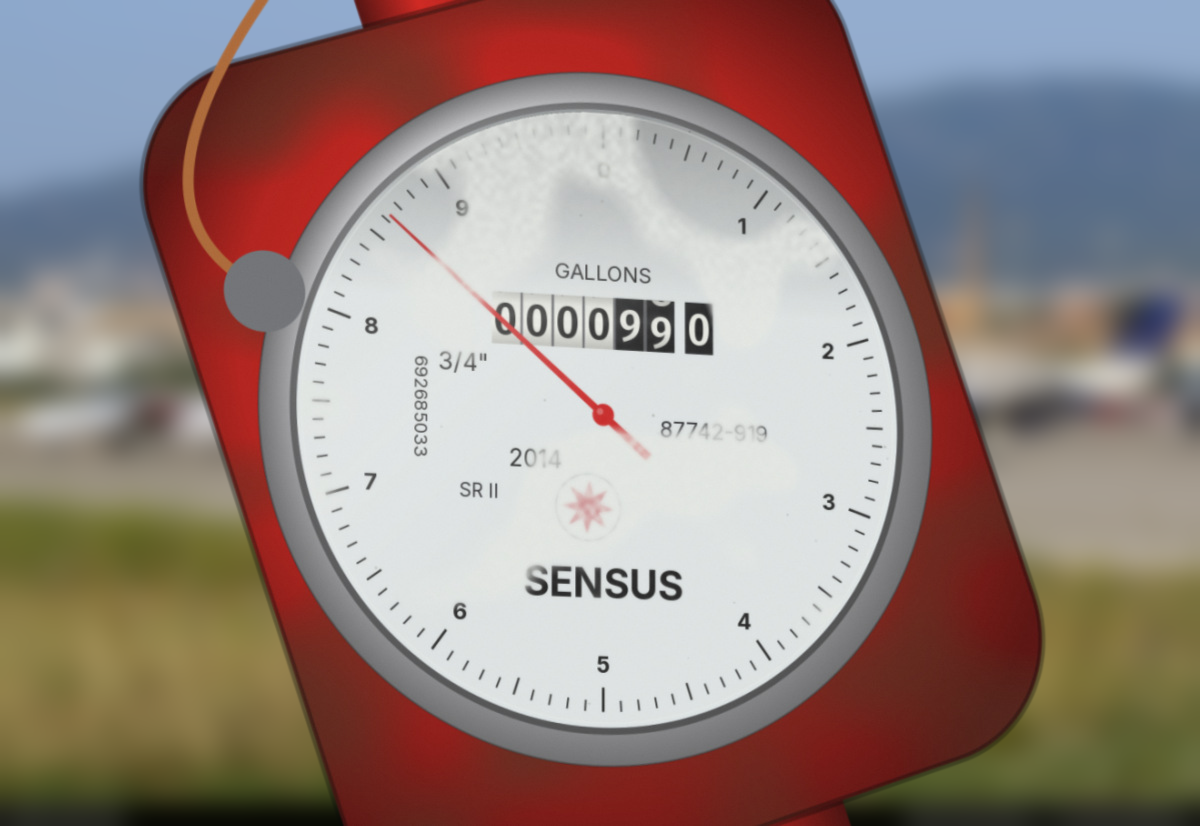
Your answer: 988.6
